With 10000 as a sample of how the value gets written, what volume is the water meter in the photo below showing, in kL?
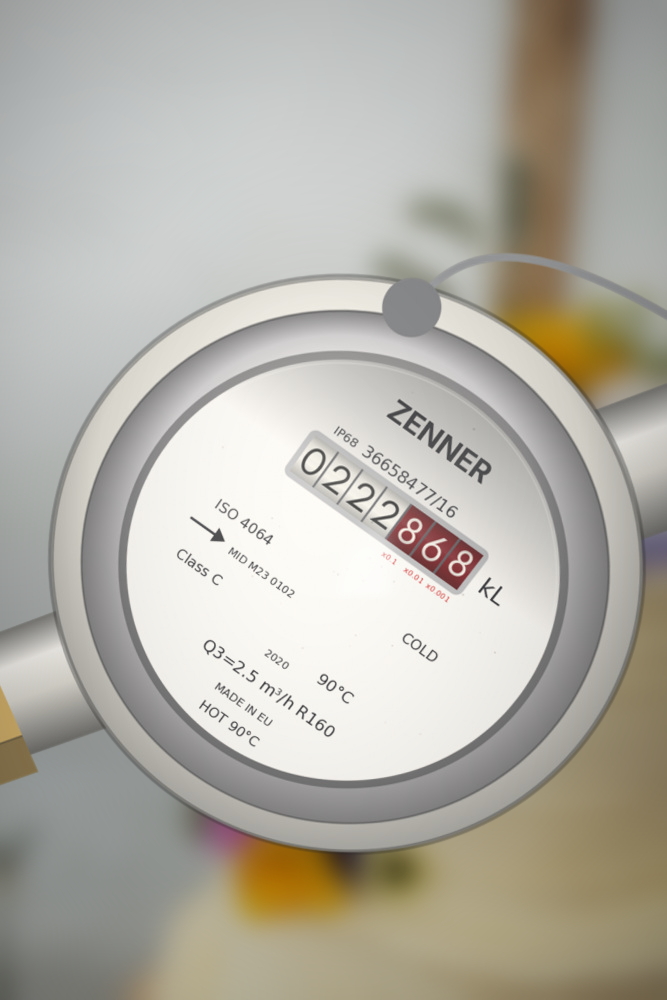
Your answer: 222.868
